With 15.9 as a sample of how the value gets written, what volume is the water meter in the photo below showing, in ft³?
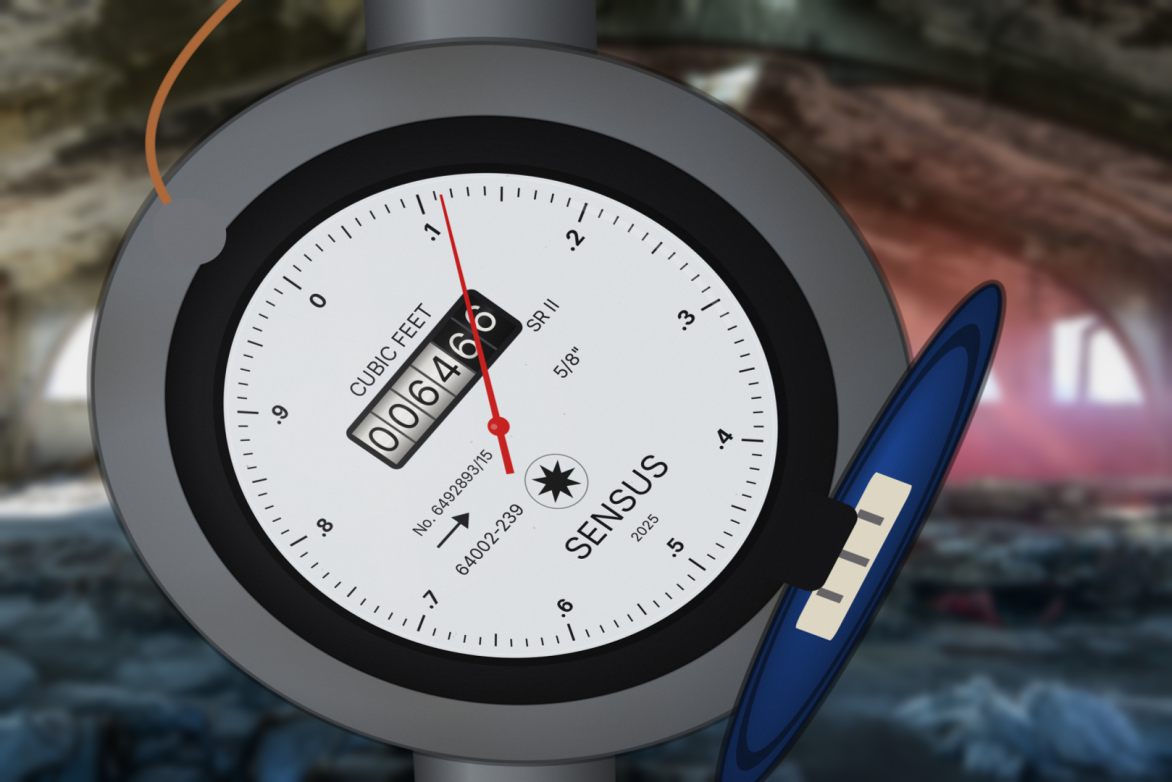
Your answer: 6466.11
